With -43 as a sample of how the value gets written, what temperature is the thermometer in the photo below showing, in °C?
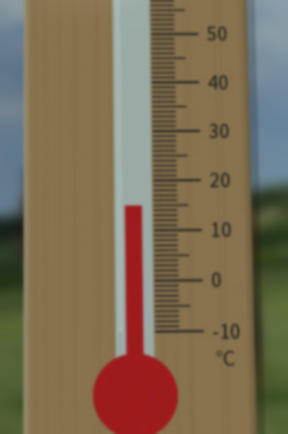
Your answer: 15
